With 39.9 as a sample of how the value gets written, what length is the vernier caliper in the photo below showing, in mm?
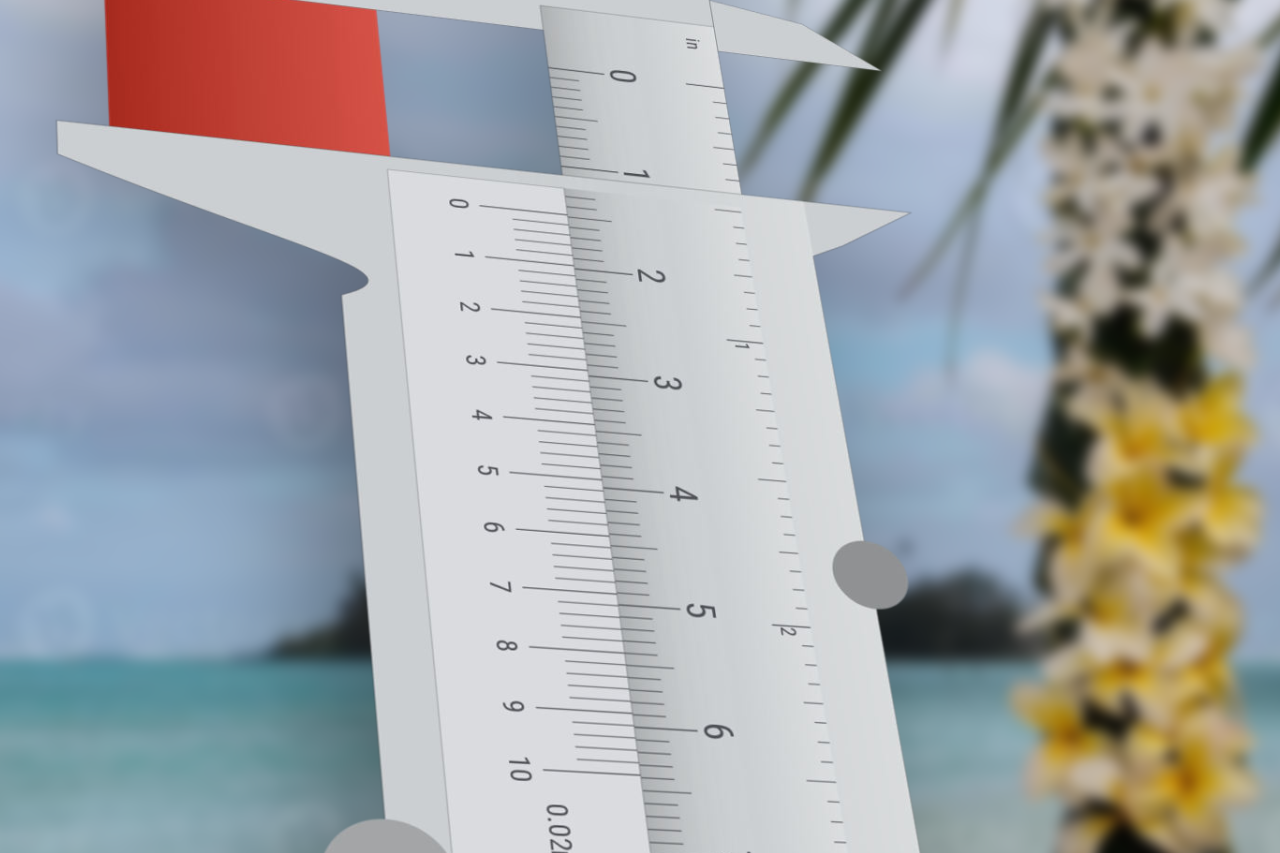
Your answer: 14.8
